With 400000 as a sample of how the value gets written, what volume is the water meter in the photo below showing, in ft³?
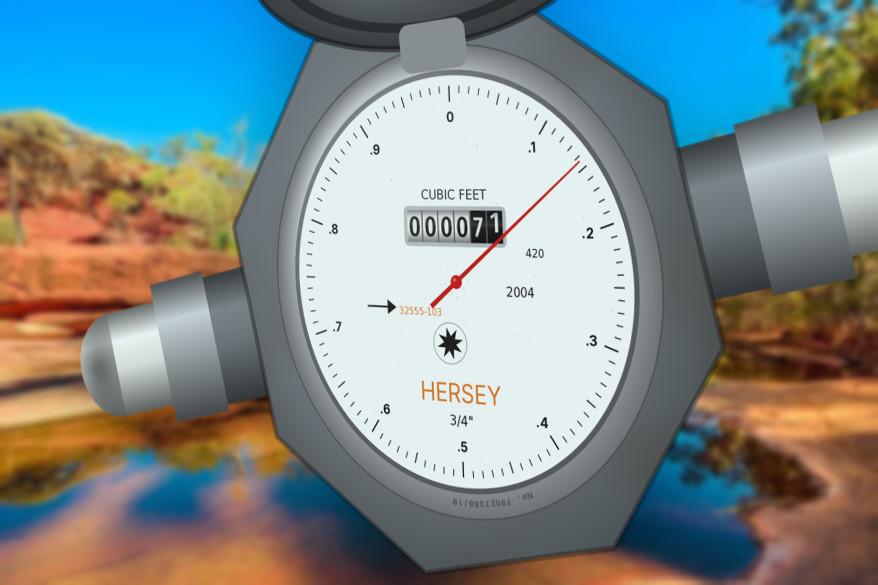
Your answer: 71.14
